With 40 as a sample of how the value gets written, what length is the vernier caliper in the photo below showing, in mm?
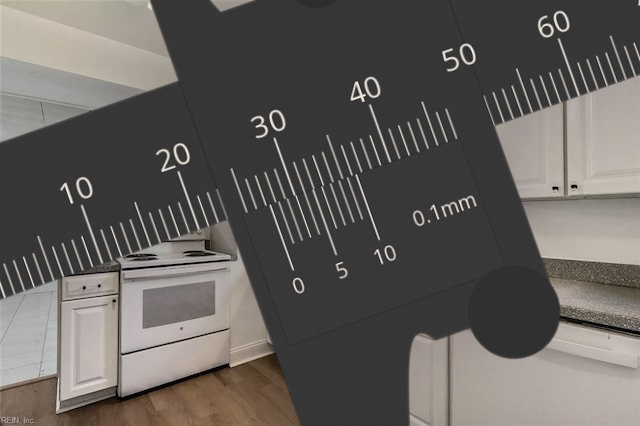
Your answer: 27.4
